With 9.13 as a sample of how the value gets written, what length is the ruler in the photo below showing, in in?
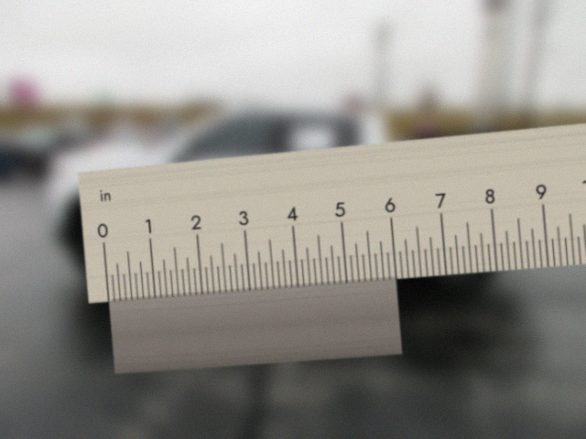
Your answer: 6
